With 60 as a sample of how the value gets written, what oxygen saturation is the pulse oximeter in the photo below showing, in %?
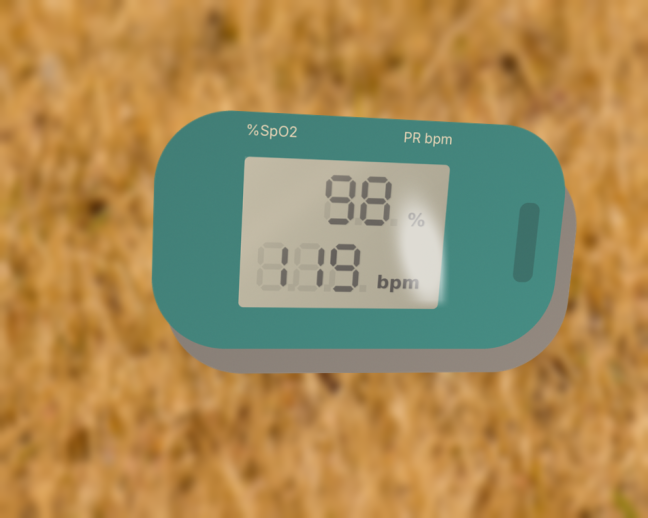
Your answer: 98
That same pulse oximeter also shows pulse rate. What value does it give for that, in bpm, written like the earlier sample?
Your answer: 119
